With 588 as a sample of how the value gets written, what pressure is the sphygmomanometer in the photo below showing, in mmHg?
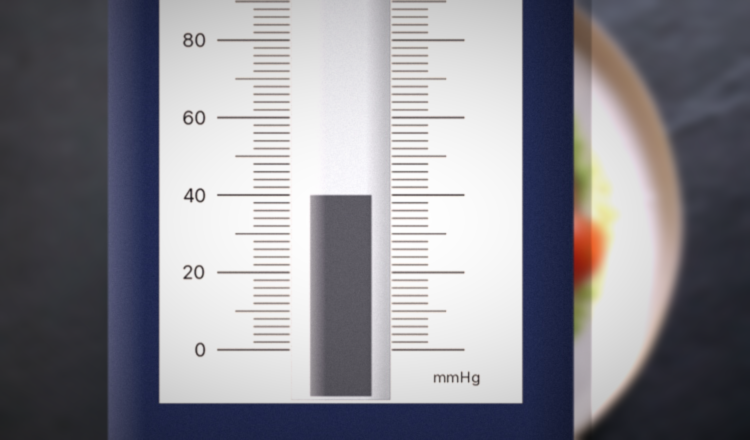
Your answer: 40
